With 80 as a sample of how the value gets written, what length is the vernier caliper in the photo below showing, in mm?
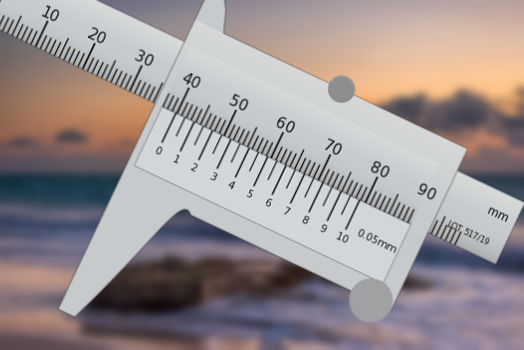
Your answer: 39.8
